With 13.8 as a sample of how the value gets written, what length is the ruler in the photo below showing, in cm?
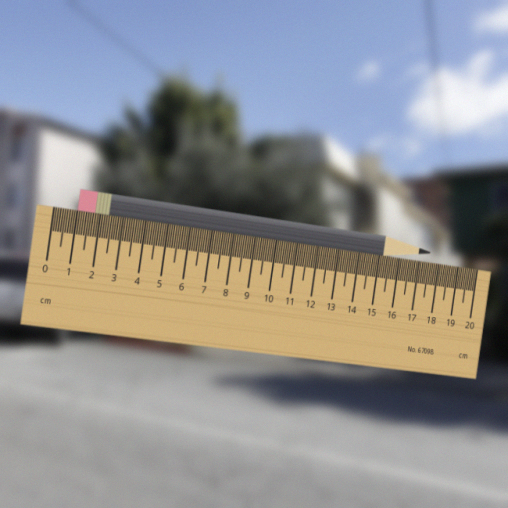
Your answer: 16.5
